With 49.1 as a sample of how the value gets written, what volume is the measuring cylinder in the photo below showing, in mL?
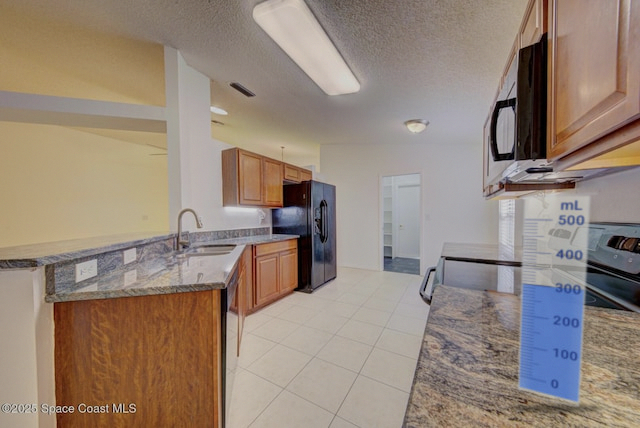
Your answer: 300
